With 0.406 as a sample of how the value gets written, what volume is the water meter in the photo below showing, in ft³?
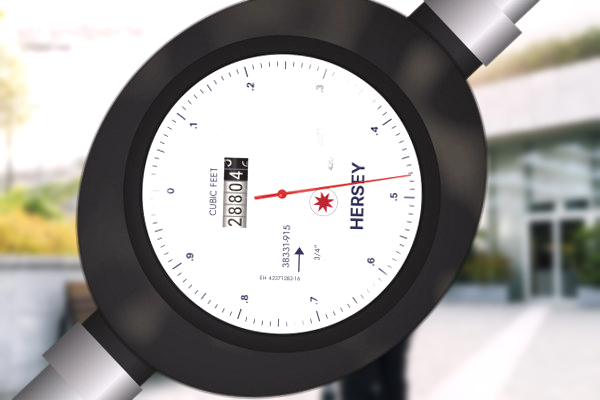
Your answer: 288045.47
